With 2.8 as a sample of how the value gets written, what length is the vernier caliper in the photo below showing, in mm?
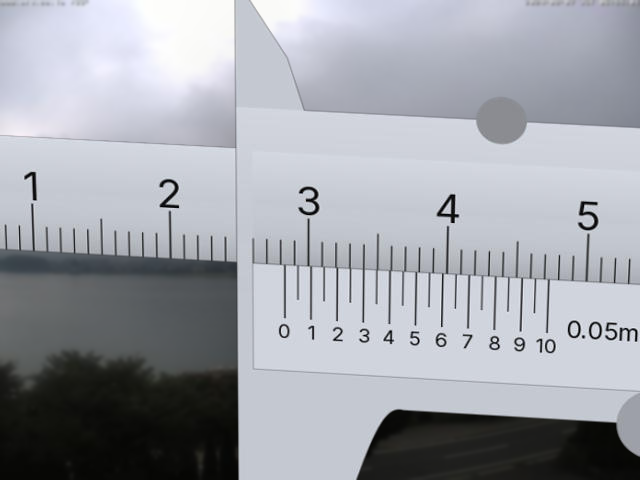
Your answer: 28.3
